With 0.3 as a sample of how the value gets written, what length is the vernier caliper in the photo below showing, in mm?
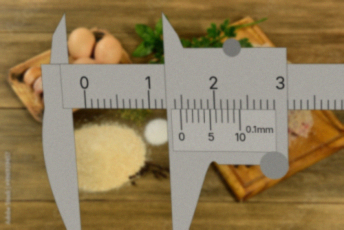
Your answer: 14.8
